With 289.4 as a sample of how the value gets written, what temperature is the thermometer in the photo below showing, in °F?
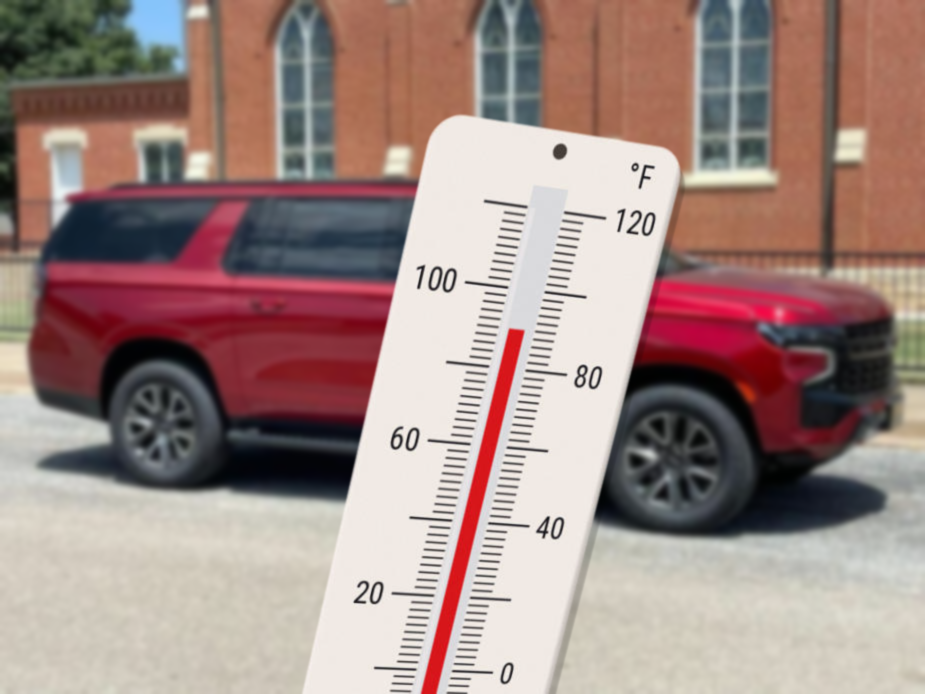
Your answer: 90
